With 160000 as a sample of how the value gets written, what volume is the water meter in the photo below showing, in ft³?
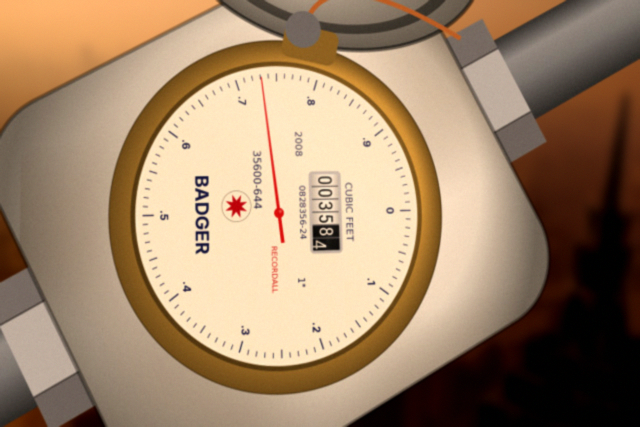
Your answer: 3583.73
